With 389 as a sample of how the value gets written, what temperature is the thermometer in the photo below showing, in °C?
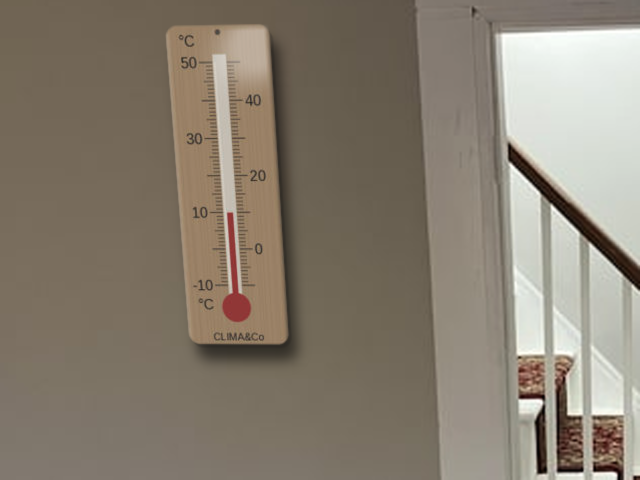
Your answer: 10
